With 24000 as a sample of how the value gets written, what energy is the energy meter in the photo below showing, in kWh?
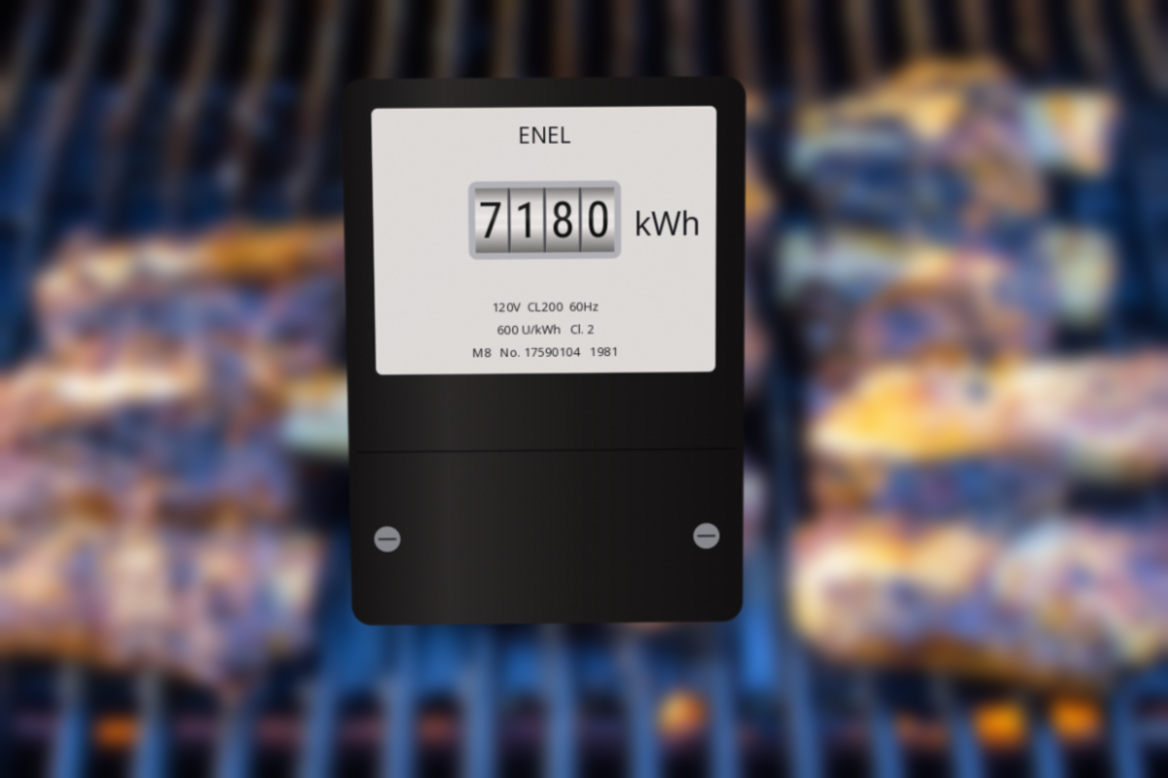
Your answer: 7180
